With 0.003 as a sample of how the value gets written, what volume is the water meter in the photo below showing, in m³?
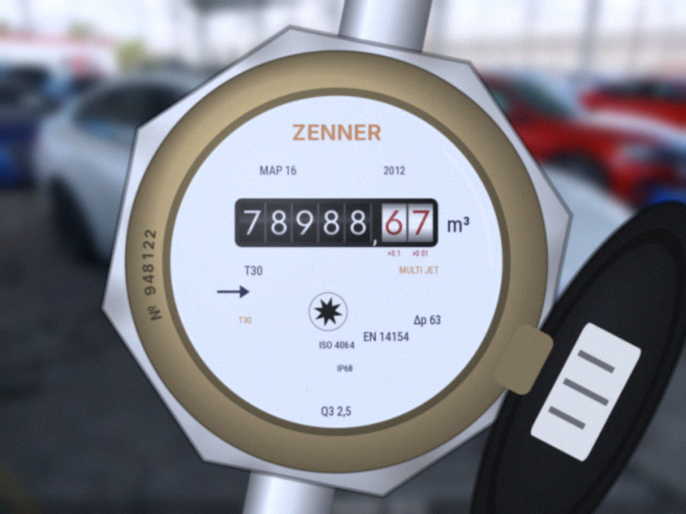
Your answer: 78988.67
